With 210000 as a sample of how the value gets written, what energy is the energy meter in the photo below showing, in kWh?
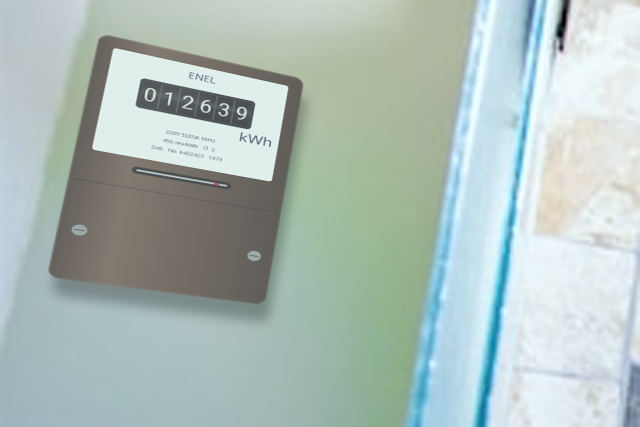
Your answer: 12639
